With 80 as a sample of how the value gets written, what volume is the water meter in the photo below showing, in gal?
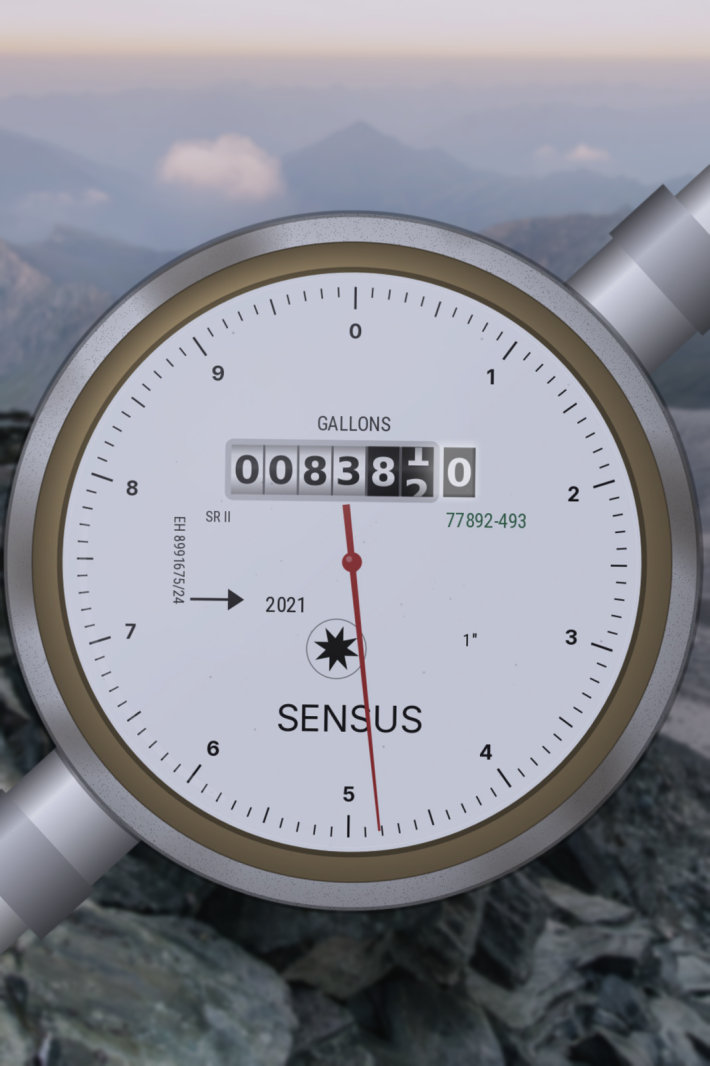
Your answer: 83814.8
